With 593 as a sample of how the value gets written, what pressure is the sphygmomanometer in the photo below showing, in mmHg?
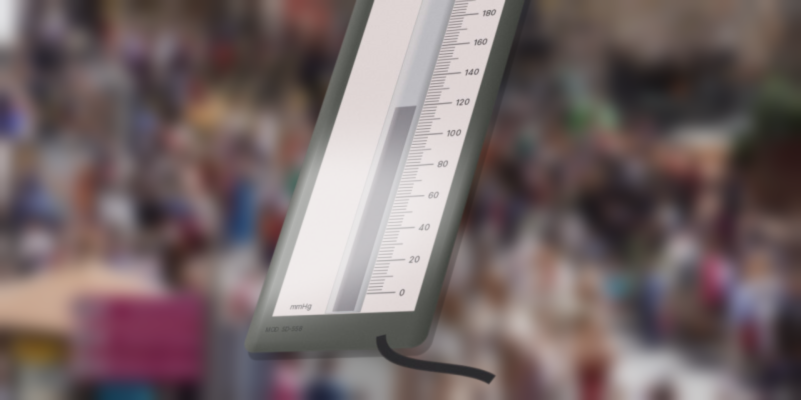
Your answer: 120
